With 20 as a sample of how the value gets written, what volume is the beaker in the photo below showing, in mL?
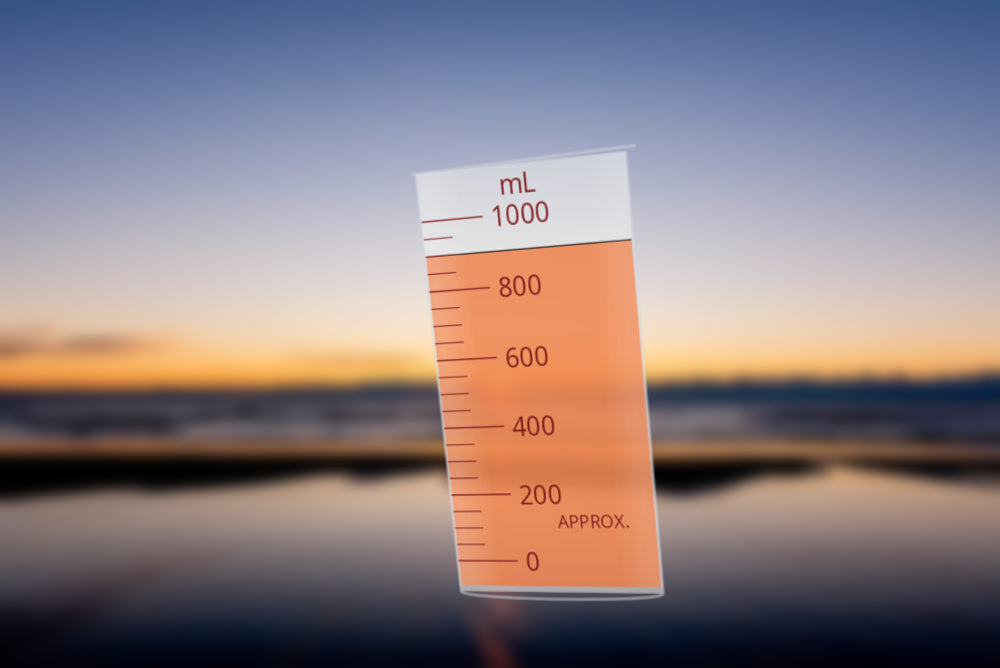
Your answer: 900
